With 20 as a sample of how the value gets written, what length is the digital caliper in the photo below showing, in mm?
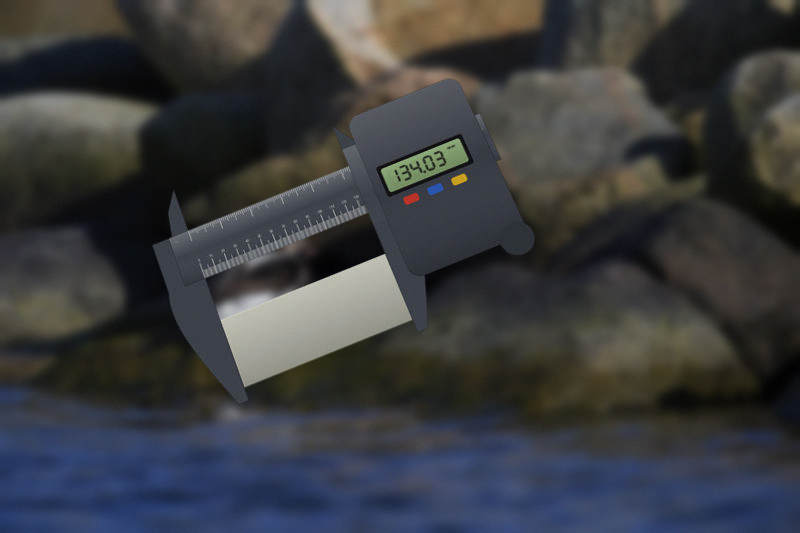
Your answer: 134.03
